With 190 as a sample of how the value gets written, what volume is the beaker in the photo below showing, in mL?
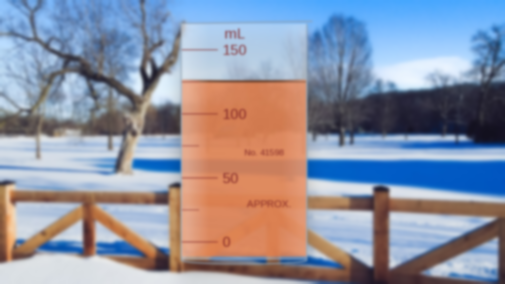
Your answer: 125
